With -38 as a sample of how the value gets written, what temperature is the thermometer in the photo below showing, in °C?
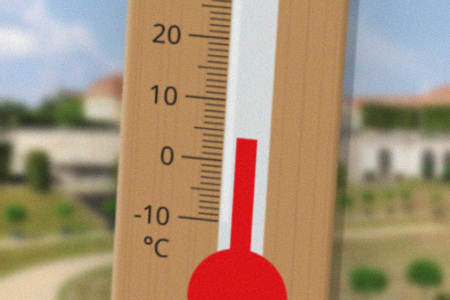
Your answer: 4
